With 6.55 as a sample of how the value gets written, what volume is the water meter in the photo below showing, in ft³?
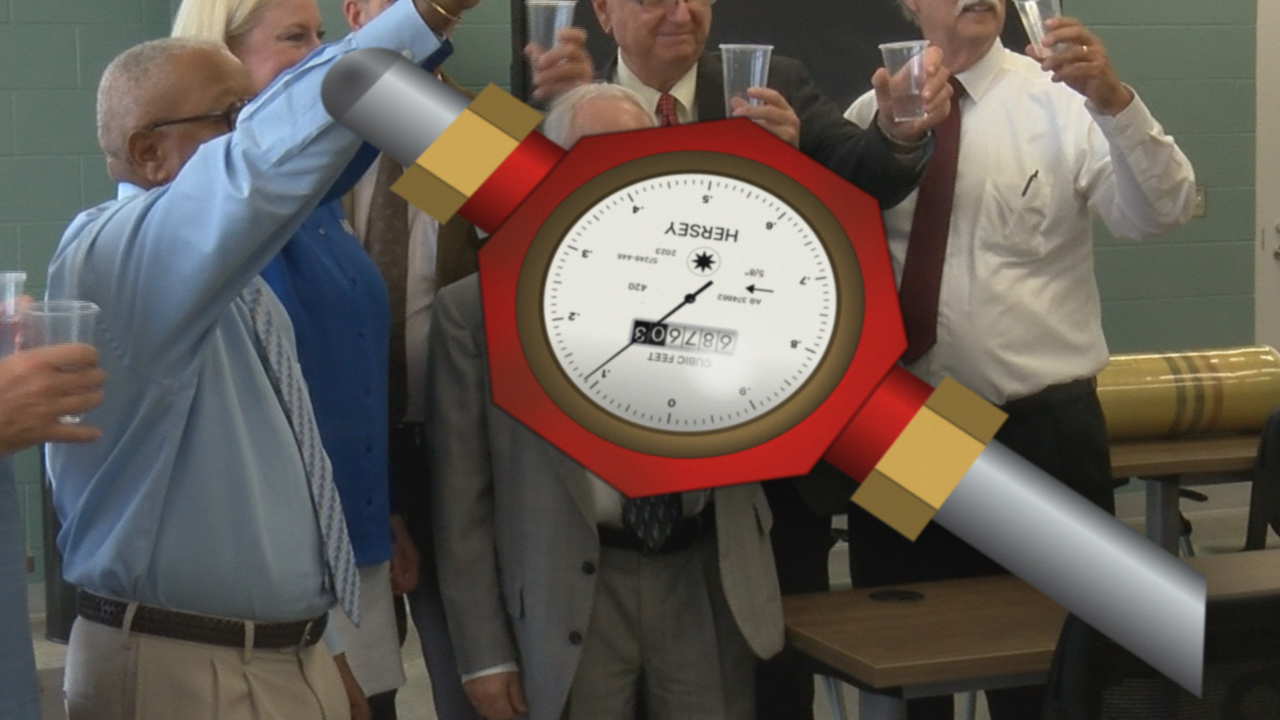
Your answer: 687608.11
